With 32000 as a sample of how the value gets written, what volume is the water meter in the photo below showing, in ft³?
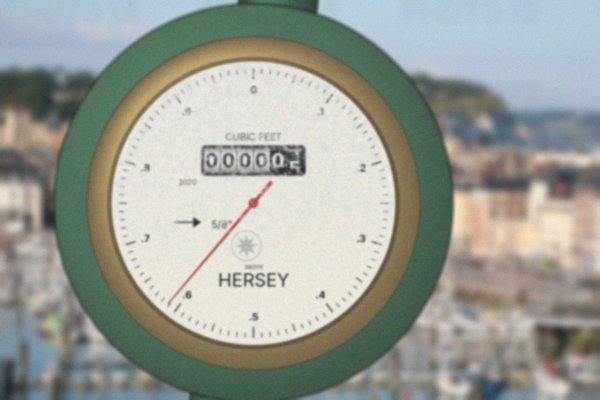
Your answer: 4.61
